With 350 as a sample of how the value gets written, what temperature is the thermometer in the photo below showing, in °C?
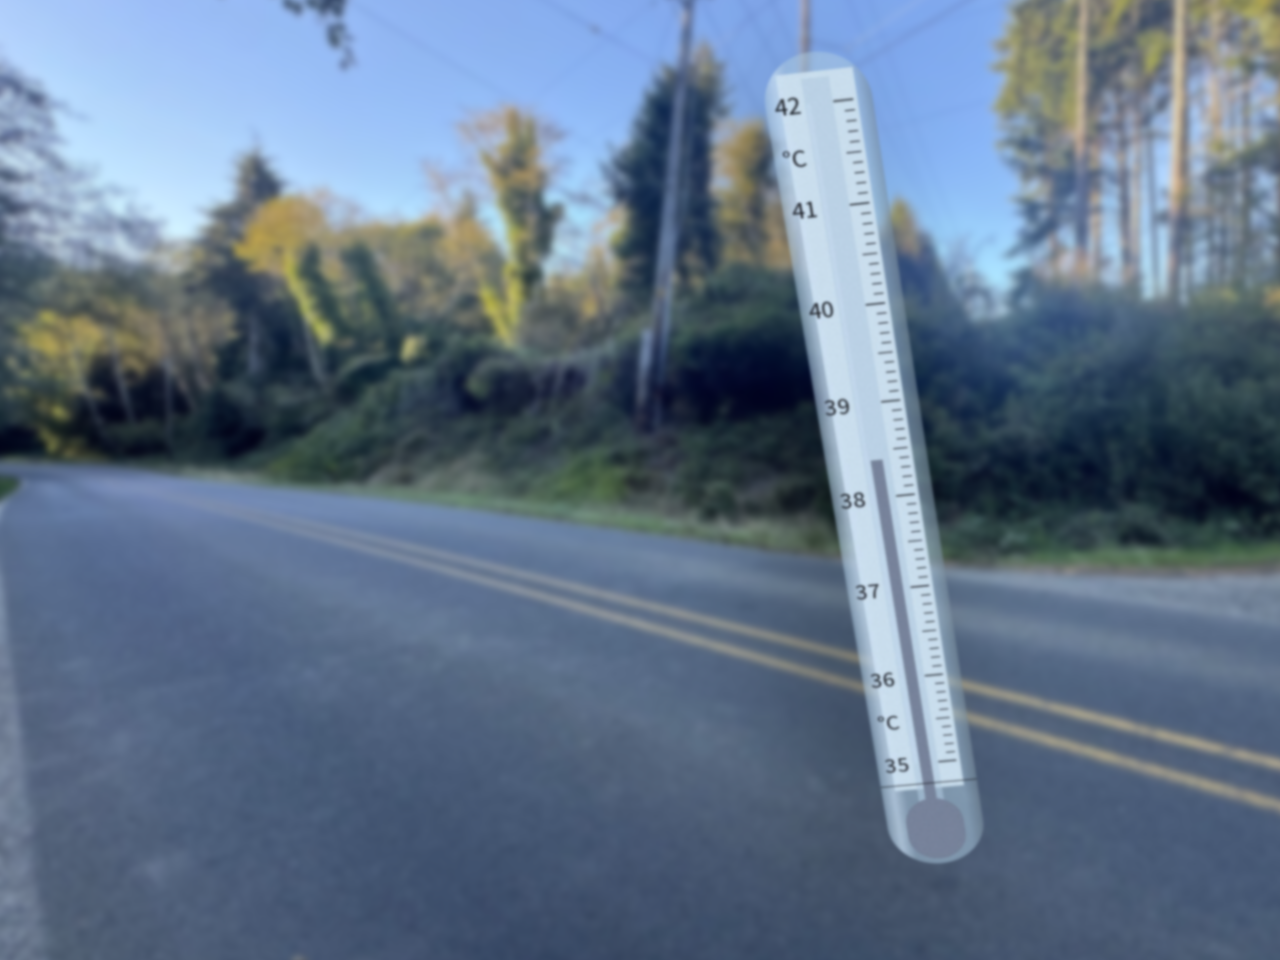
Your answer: 38.4
